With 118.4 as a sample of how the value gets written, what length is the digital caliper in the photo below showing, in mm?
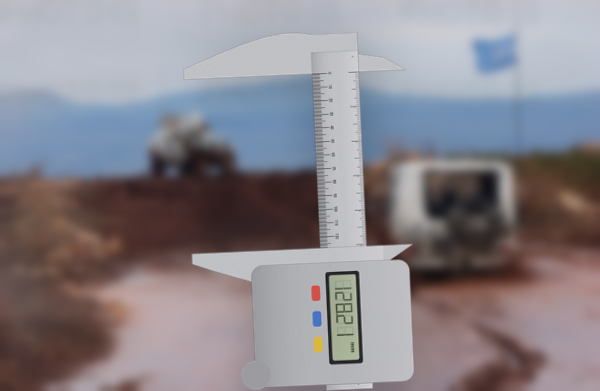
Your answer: 128.21
